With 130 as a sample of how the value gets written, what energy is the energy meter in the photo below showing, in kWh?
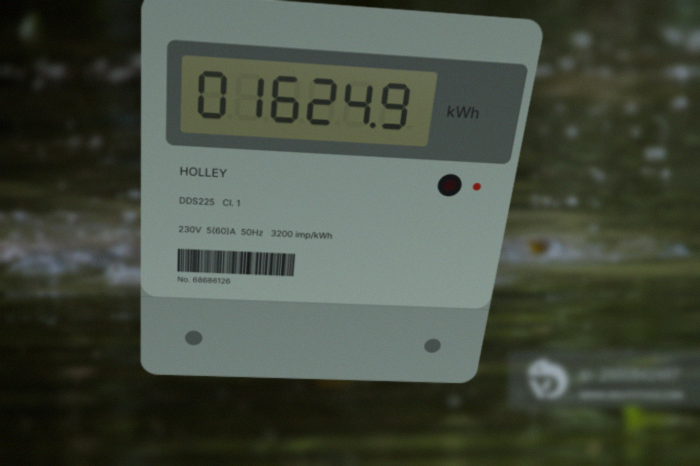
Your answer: 1624.9
